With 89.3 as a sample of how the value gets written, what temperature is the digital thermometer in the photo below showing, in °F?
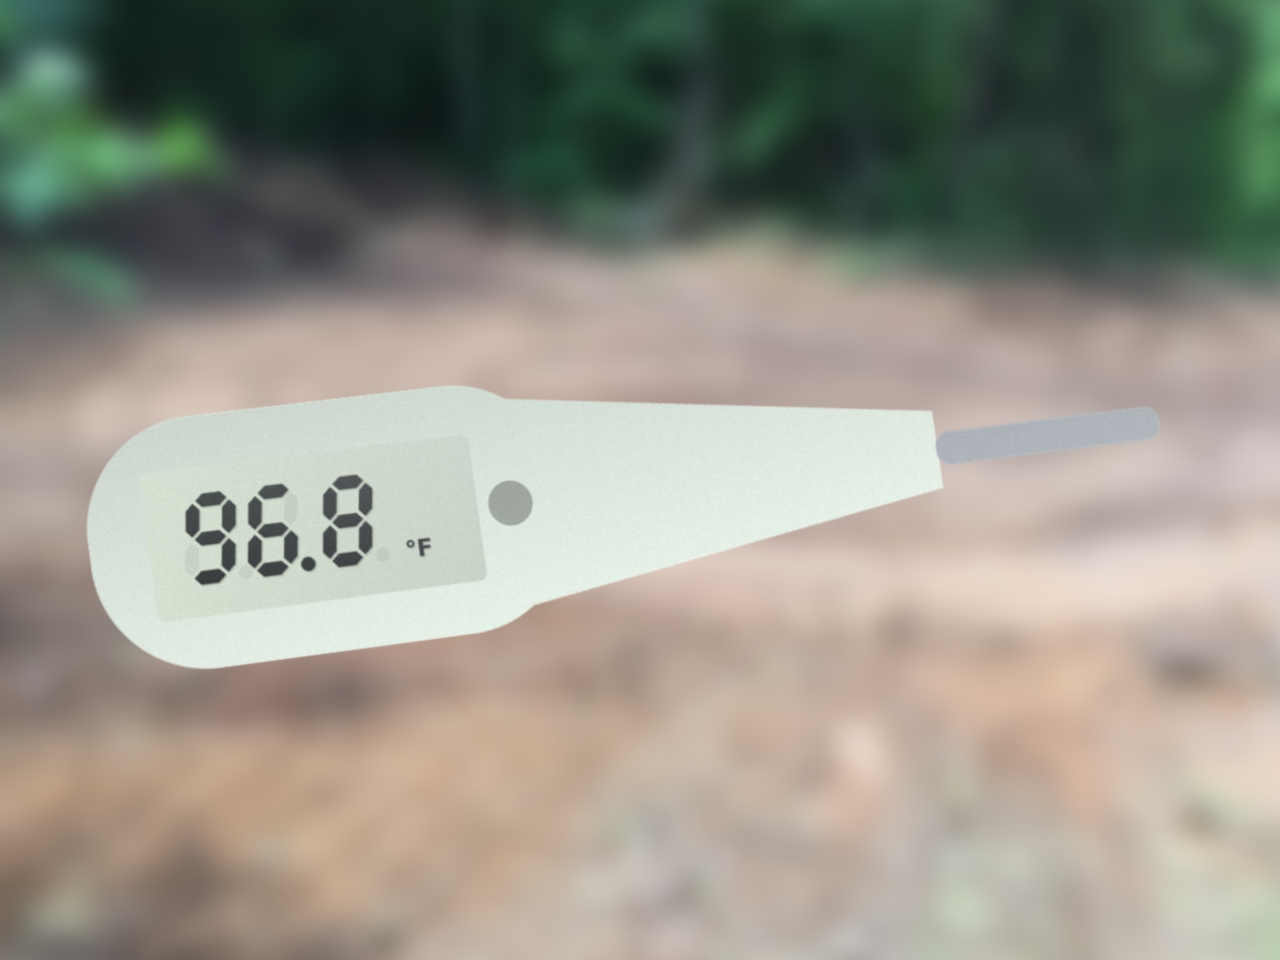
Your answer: 96.8
